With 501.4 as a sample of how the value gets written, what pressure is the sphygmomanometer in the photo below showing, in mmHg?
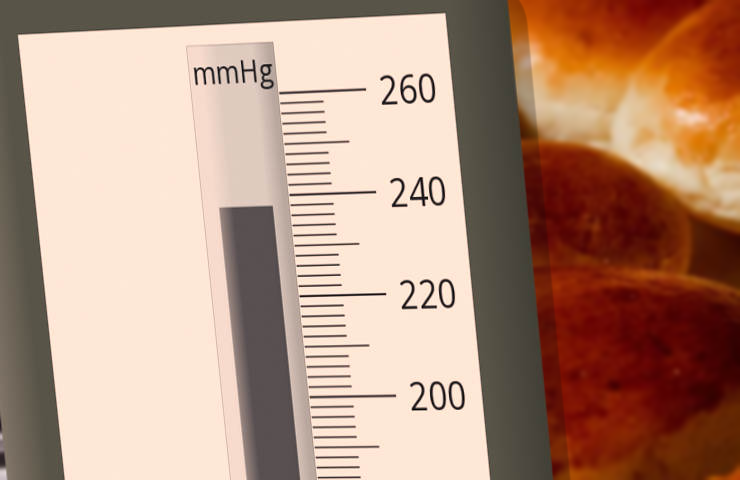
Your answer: 238
